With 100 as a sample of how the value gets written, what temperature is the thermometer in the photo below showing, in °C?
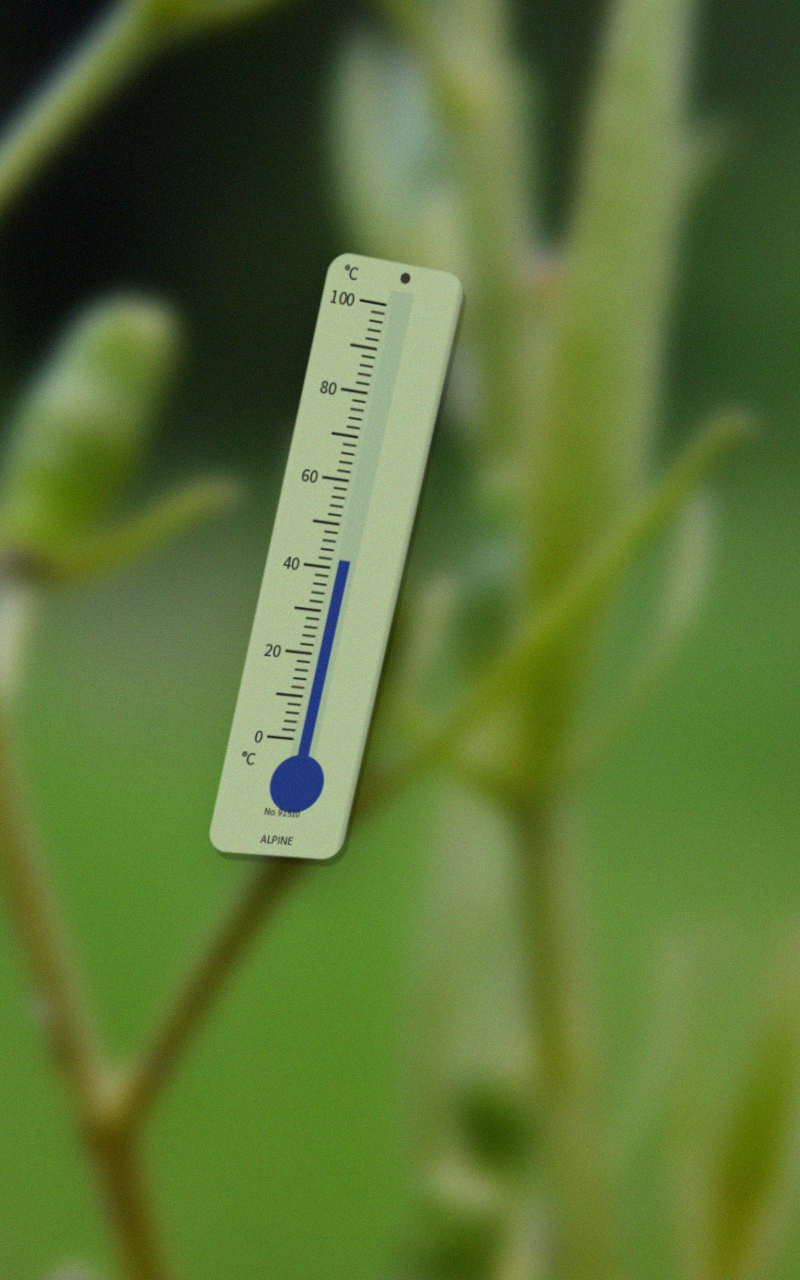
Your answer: 42
